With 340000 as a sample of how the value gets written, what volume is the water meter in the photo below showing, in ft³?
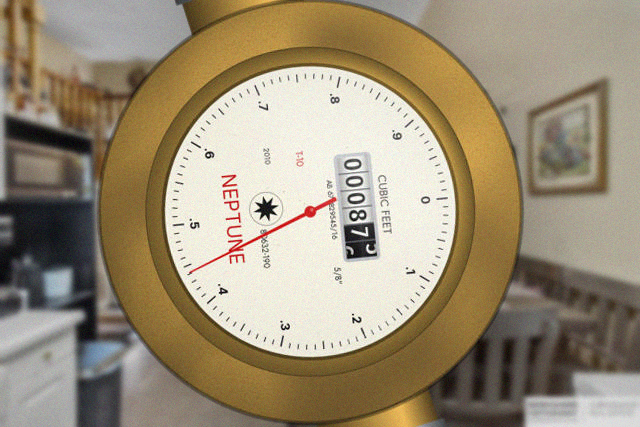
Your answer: 875.44
